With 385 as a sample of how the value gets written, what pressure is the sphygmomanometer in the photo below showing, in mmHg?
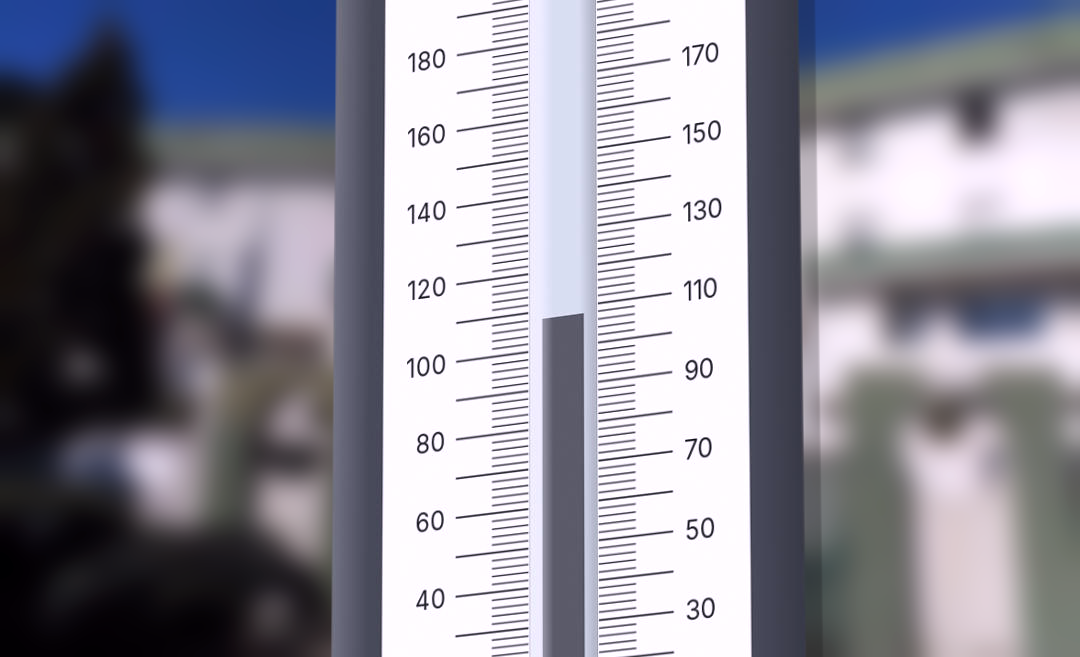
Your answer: 108
